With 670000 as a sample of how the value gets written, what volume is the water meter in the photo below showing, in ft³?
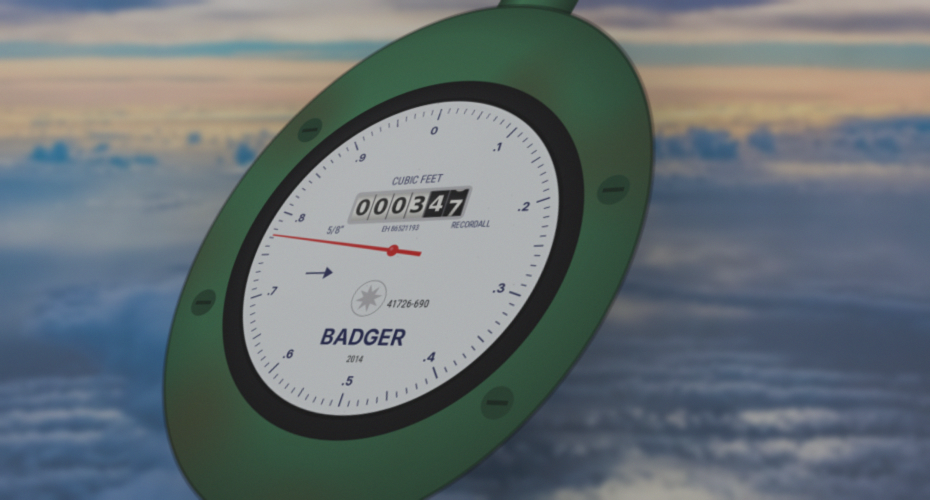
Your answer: 346.77
